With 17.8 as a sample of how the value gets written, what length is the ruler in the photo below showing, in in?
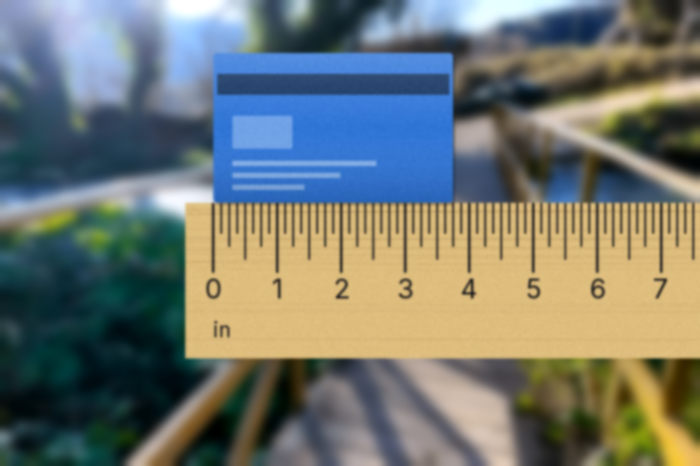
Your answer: 3.75
